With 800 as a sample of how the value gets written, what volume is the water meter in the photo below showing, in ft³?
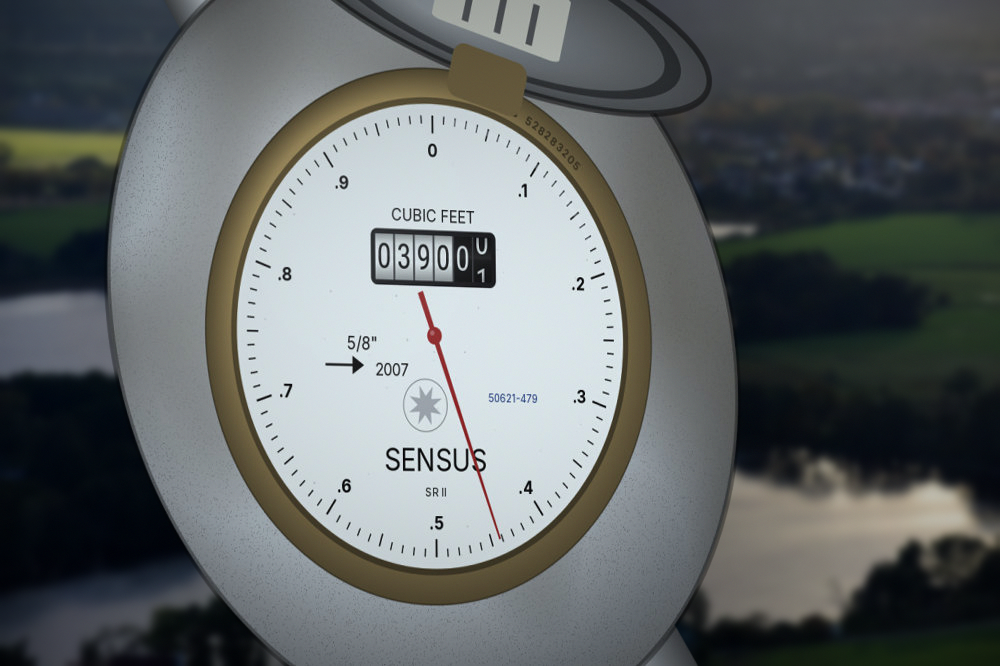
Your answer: 39000.44
